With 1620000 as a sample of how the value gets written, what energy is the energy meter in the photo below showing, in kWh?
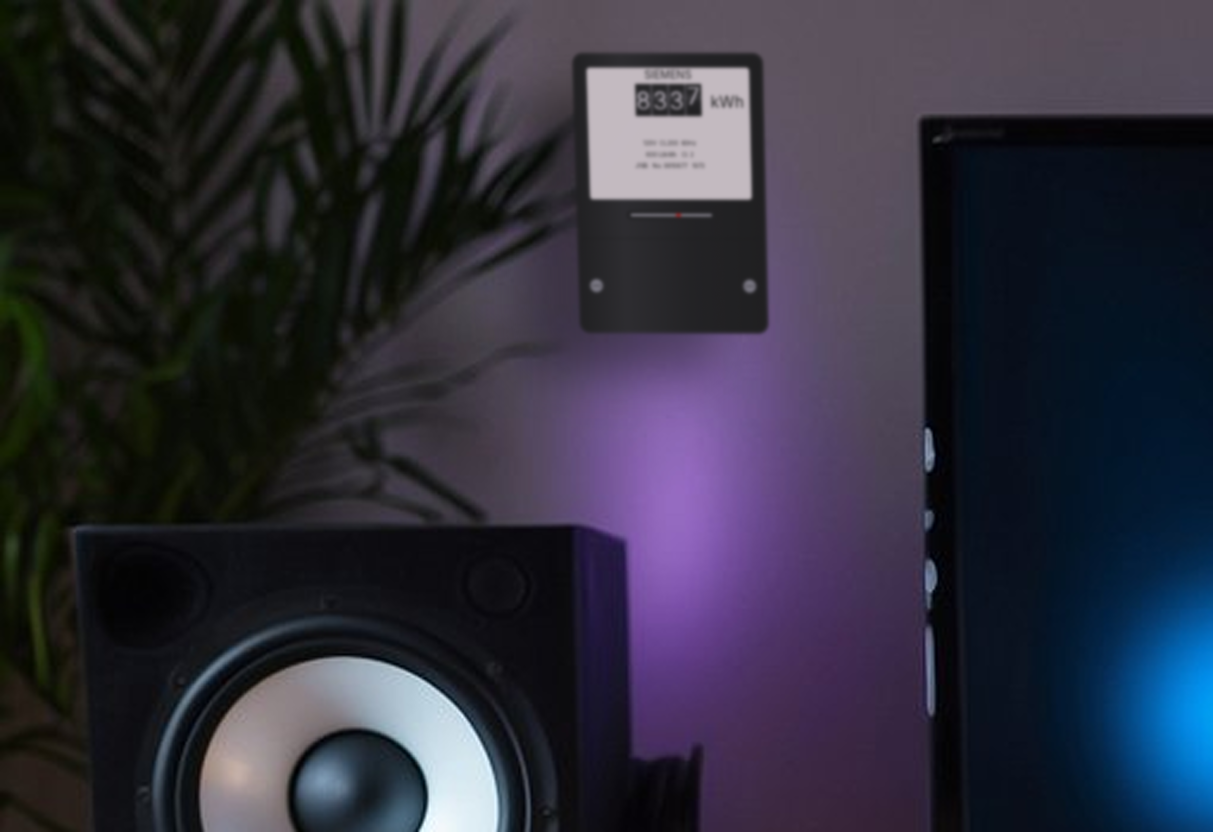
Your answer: 8337
